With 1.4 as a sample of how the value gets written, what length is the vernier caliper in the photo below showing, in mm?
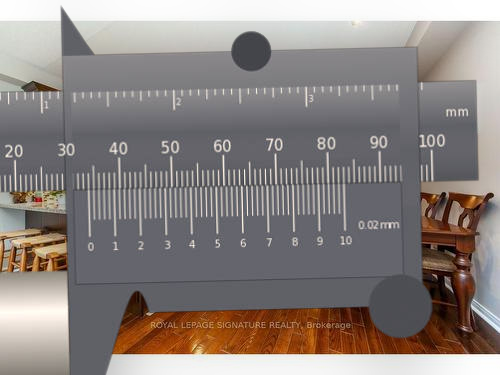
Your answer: 34.0
